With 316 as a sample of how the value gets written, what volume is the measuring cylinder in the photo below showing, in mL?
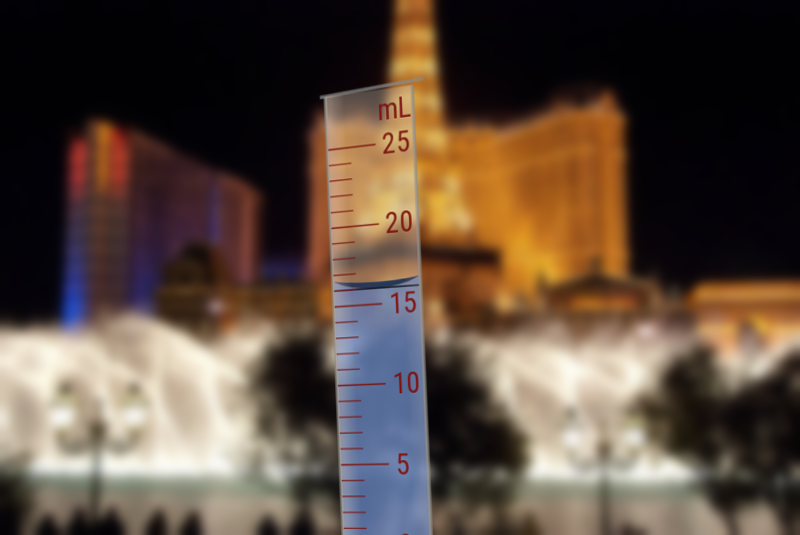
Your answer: 16
